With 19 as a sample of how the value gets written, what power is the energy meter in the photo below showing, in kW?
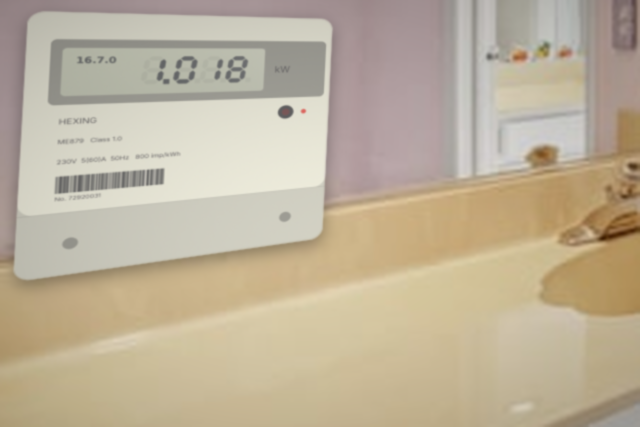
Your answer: 1.018
